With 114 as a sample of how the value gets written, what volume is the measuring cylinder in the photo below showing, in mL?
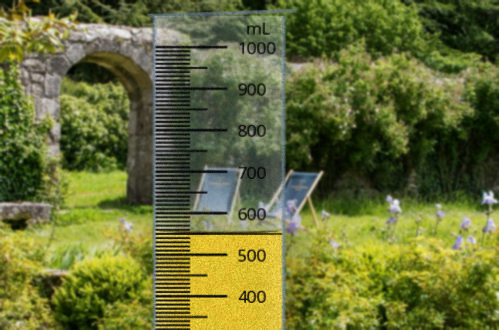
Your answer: 550
